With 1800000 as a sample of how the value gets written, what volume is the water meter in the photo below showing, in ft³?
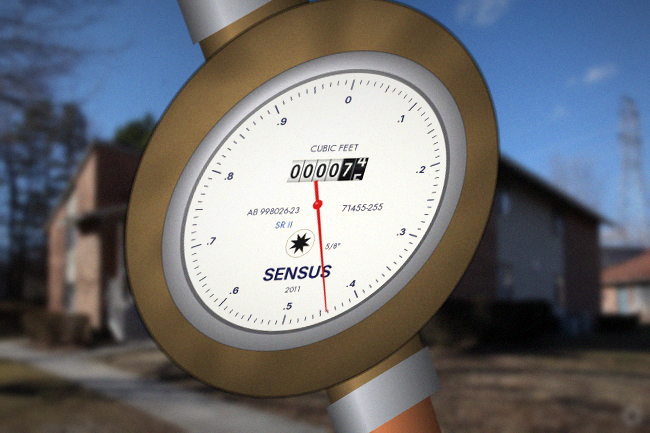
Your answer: 74.44
